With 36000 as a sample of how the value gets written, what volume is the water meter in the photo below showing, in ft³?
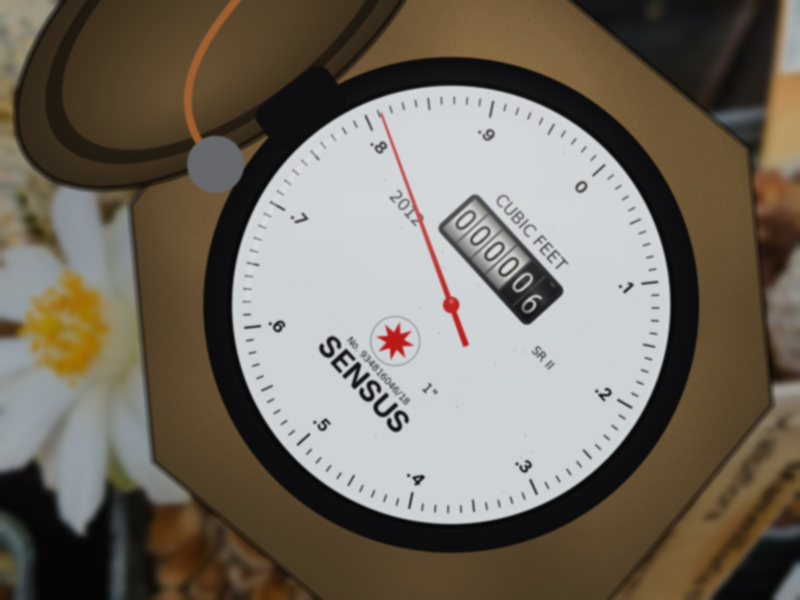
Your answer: 5.81
